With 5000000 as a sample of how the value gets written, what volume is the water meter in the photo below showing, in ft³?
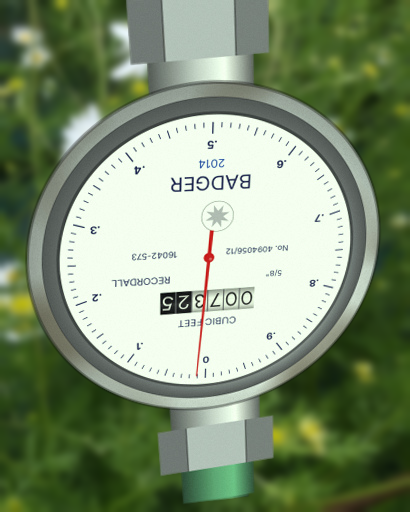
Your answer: 7325.01
